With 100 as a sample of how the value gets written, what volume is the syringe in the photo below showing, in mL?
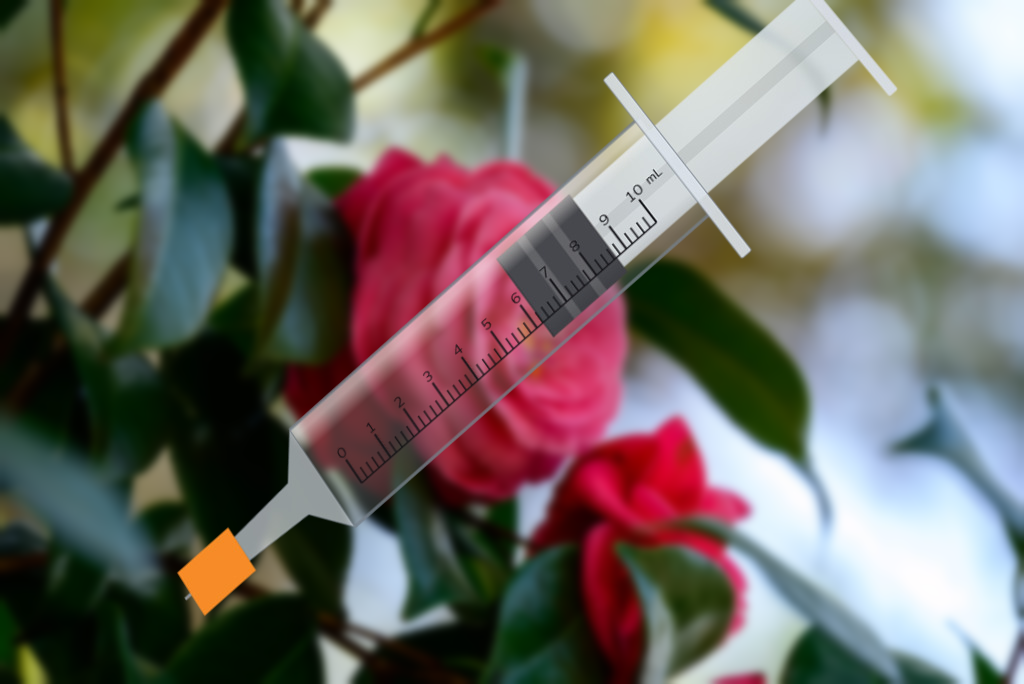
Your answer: 6.2
